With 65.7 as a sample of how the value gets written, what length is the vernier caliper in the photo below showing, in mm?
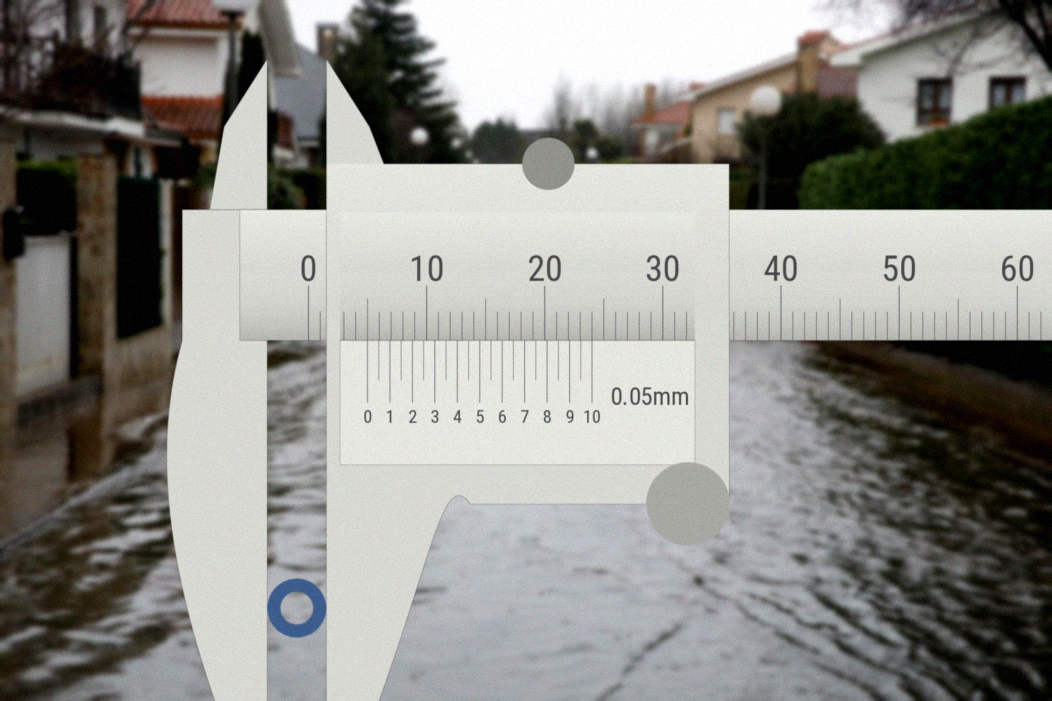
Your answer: 5.0
